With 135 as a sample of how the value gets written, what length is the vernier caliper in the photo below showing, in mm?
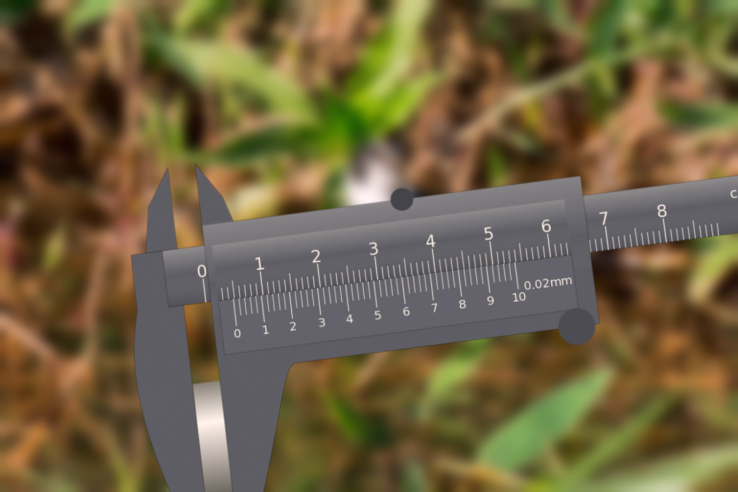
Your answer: 4.8
